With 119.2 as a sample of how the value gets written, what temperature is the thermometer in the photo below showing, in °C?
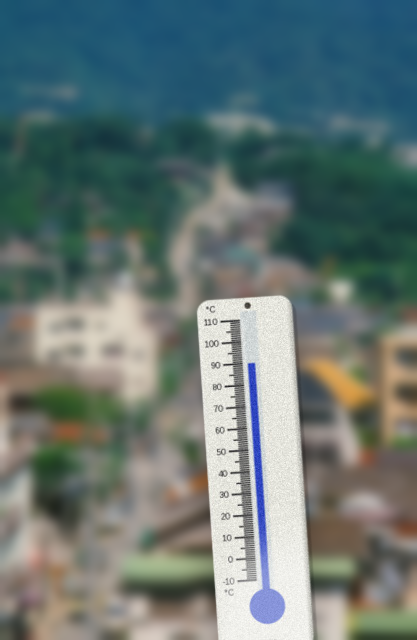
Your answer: 90
